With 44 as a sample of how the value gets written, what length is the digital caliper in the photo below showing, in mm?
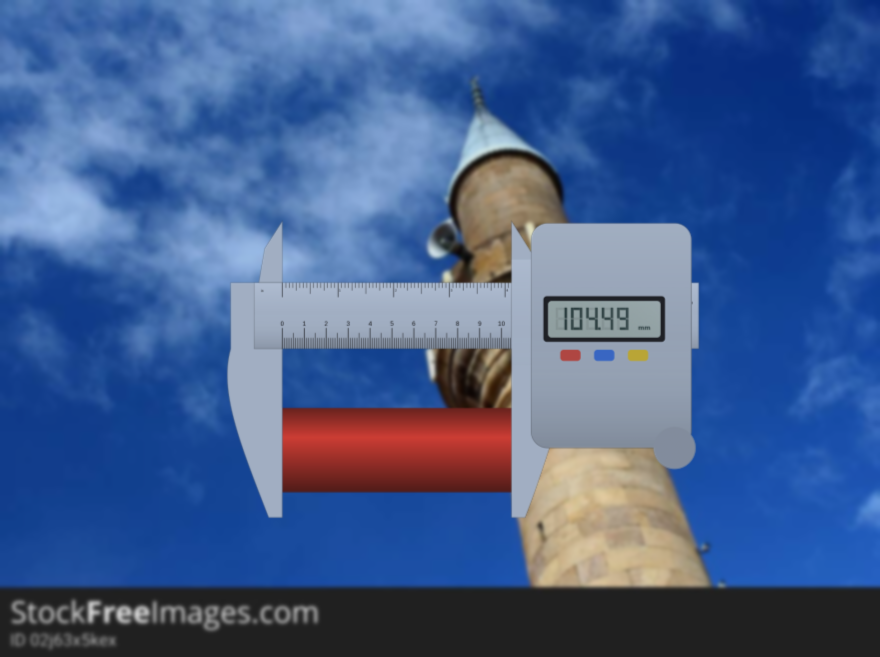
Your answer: 104.49
